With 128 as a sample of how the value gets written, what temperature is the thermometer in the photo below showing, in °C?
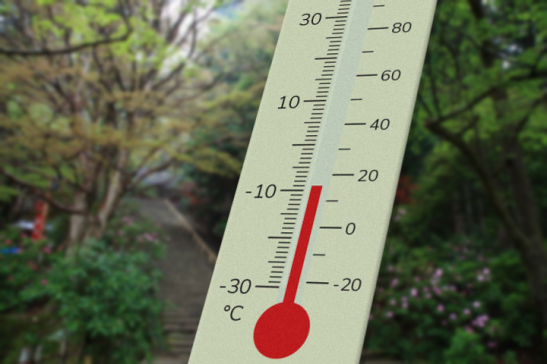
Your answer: -9
